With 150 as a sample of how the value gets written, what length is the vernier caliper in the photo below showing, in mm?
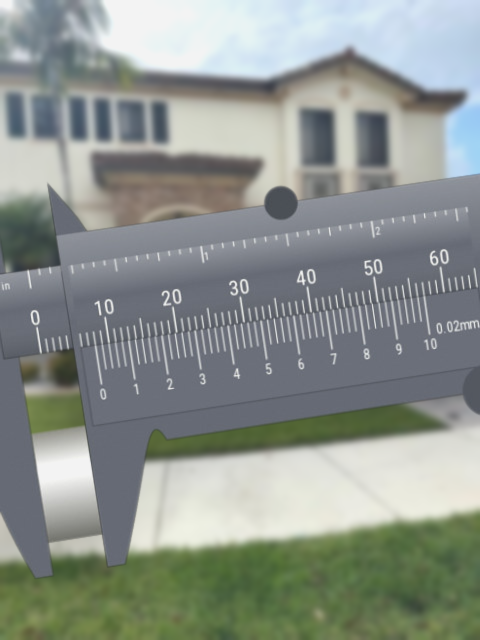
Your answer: 8.0
